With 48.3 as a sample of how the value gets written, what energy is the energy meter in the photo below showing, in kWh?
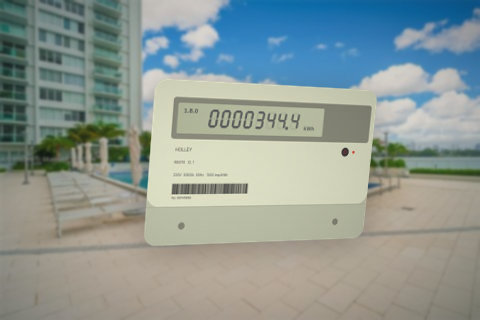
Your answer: 344.4
